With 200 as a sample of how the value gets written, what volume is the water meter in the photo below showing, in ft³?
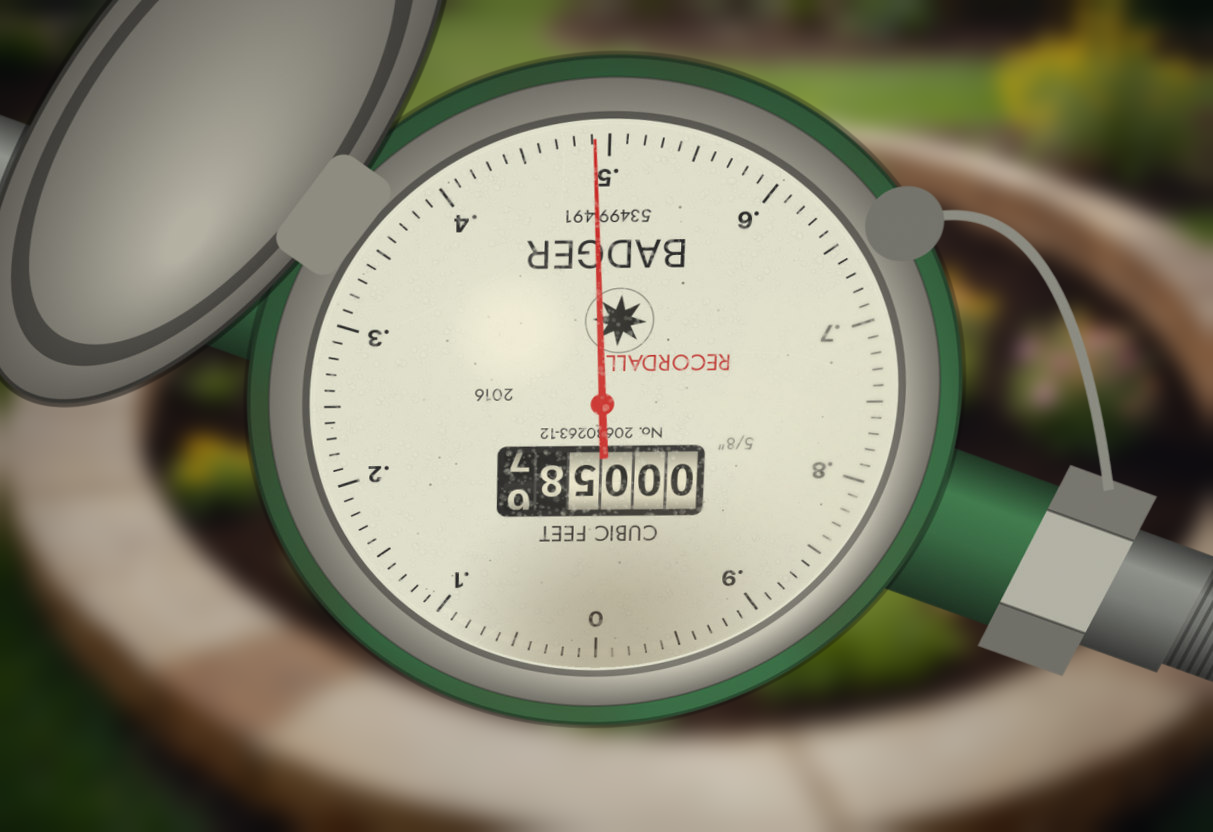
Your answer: 586.49
